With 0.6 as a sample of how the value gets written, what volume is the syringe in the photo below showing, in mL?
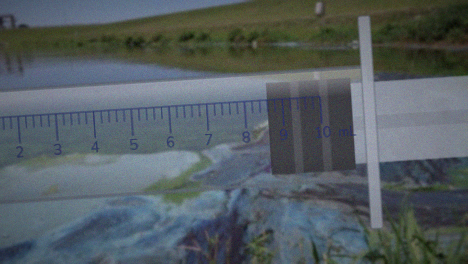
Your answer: 8.6
